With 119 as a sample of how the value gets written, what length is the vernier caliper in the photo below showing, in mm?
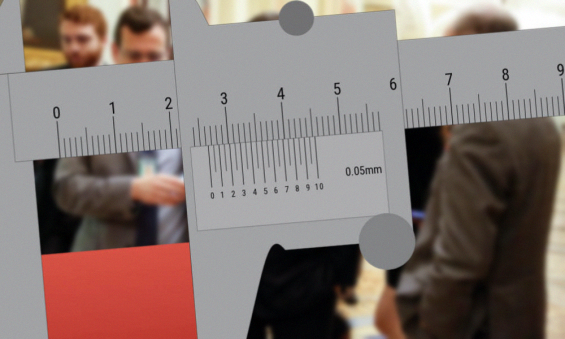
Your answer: 26.4
